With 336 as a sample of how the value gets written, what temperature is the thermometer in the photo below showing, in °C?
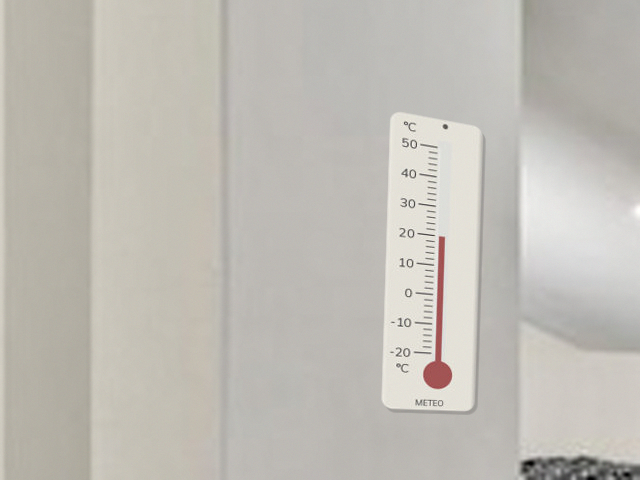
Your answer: 20
